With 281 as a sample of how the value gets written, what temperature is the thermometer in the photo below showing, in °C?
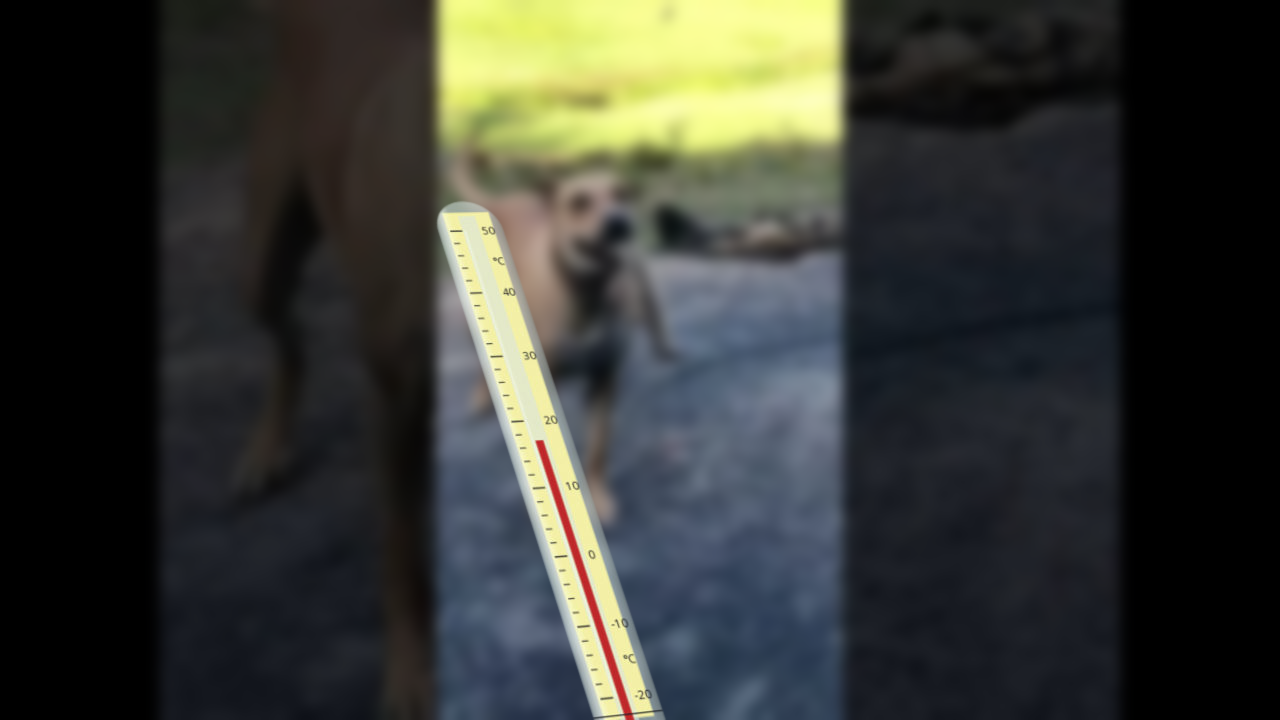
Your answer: 17
